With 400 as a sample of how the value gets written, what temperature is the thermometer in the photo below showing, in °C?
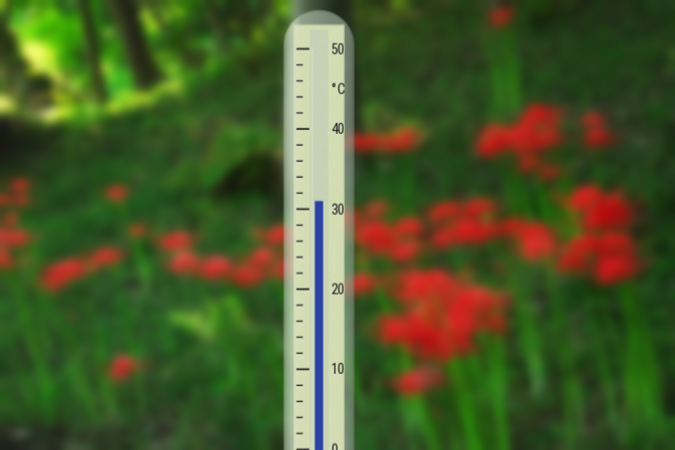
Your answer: 31
